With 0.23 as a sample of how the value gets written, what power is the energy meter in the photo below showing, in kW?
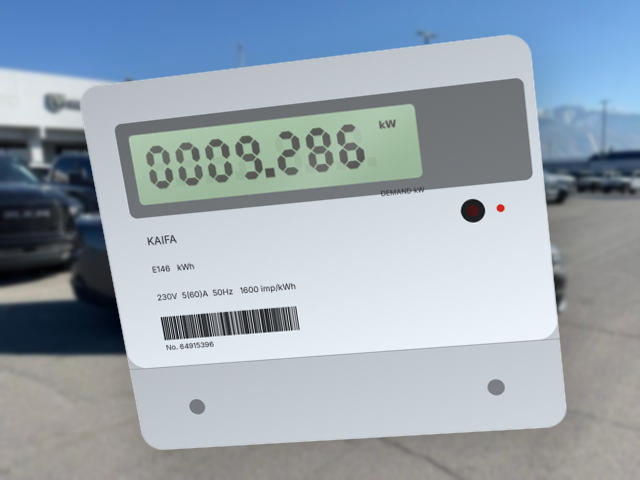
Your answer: 9.286
